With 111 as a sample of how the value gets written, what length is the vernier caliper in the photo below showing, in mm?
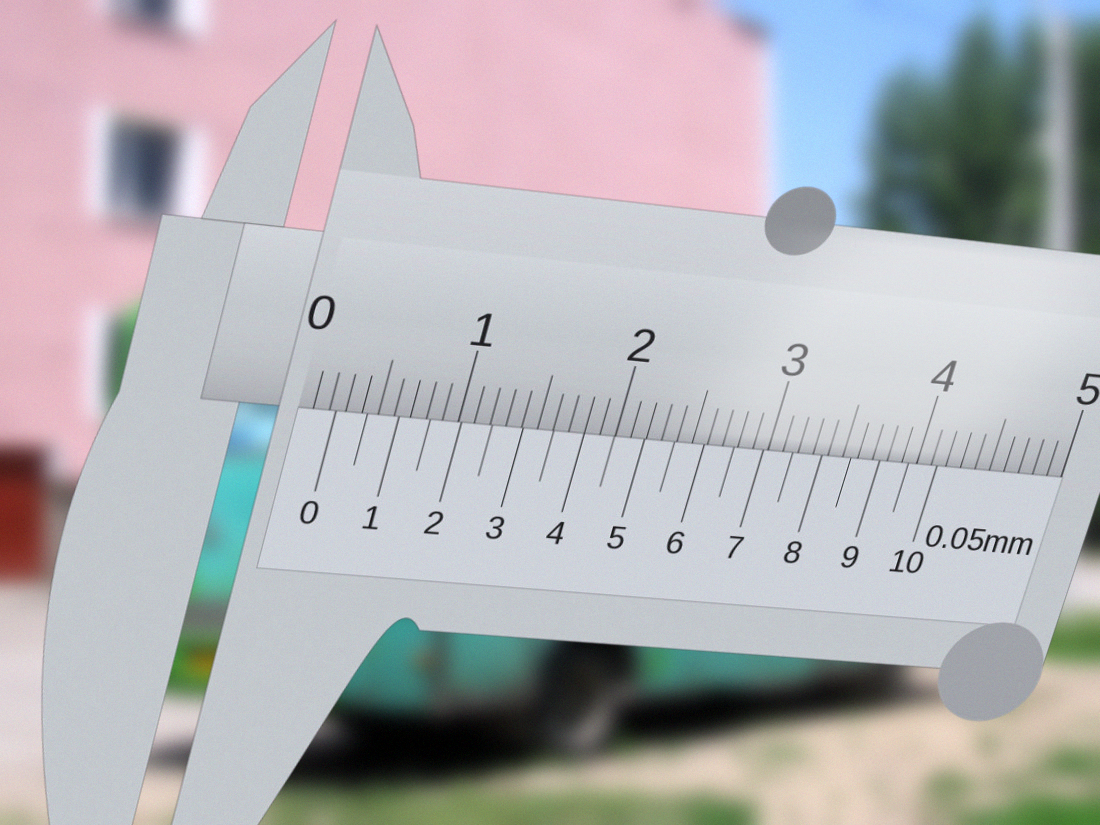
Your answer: 2.4
